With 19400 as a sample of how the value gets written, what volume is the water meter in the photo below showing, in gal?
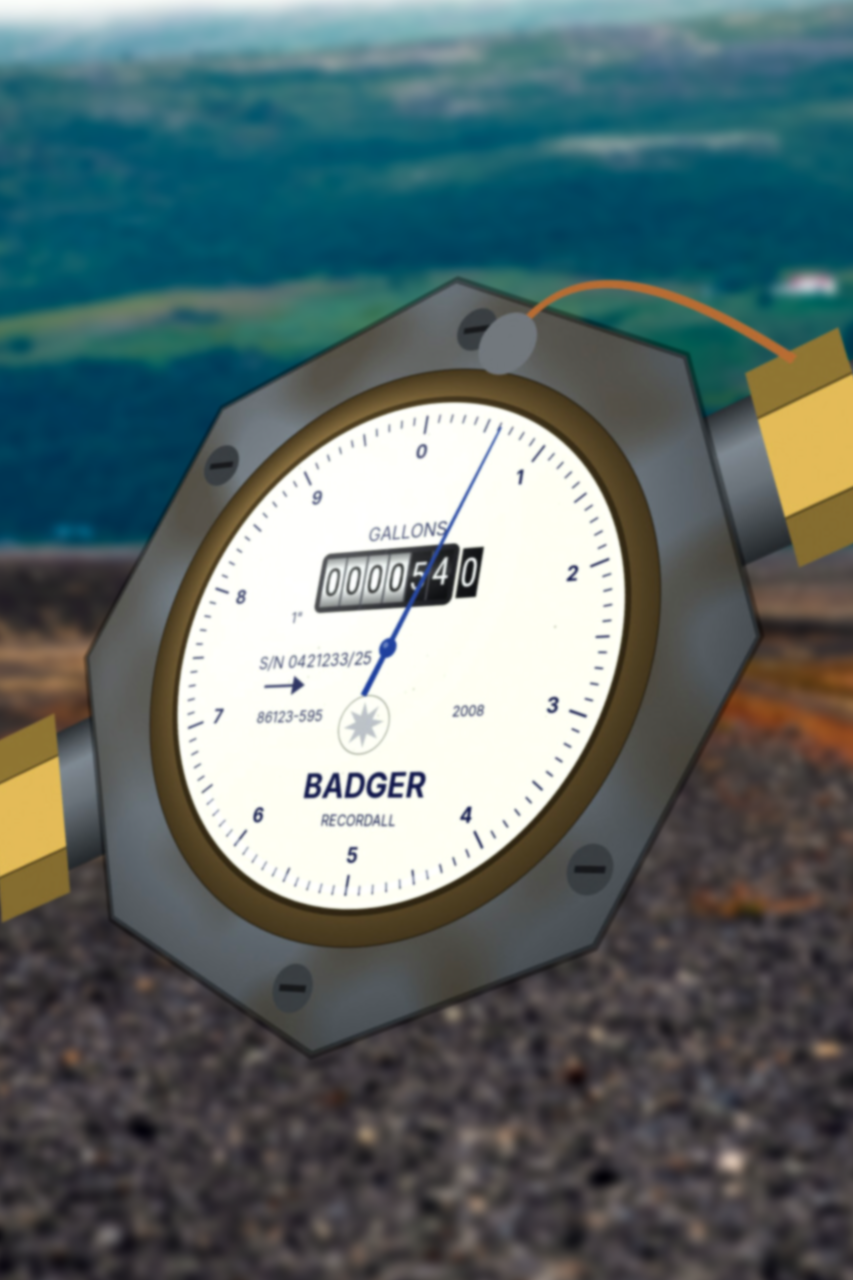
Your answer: 540.6
